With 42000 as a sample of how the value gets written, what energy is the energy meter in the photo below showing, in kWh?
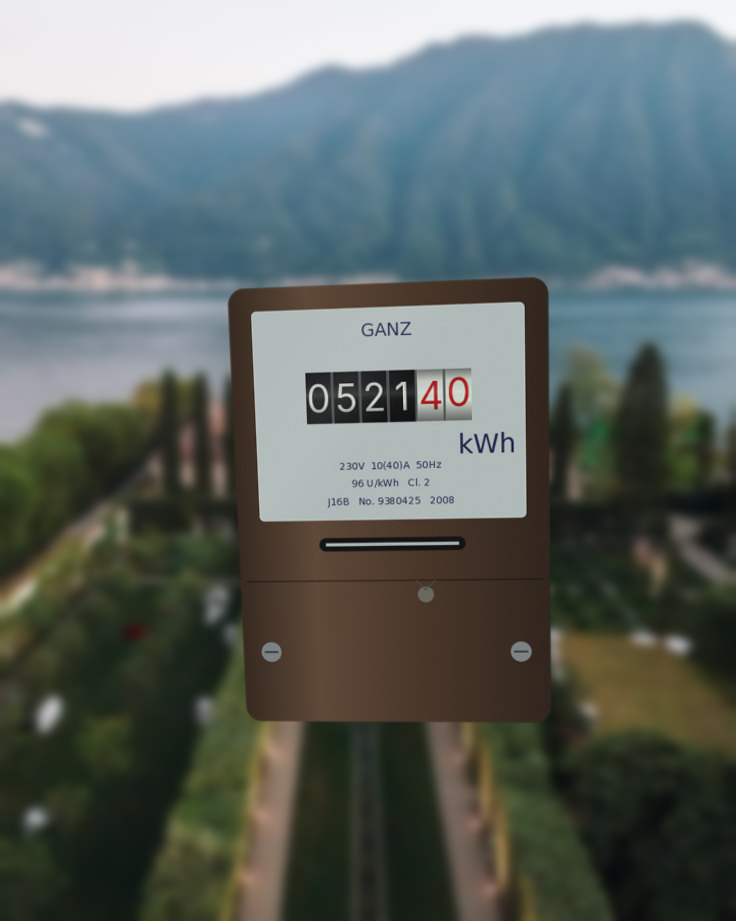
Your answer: 521.40
